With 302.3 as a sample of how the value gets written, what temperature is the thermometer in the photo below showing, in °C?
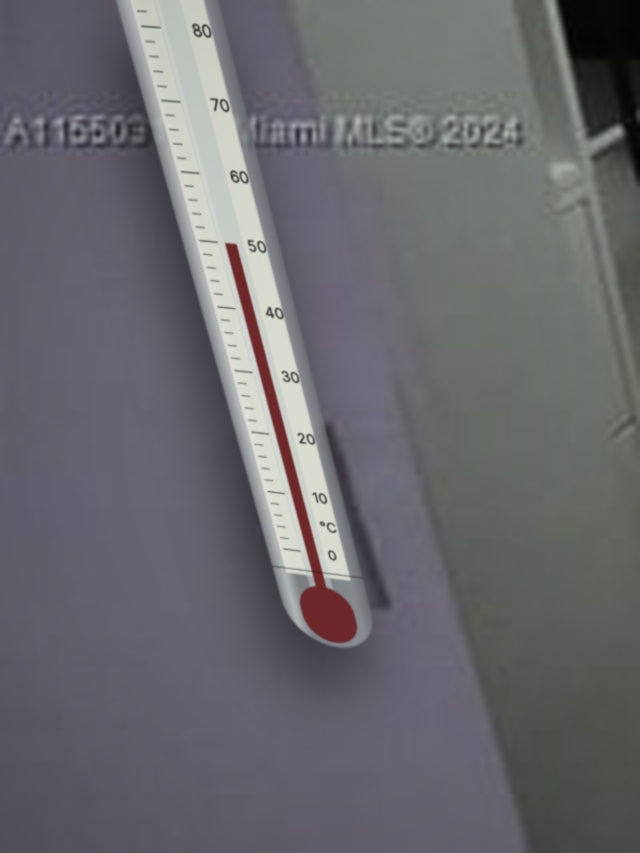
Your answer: 50
